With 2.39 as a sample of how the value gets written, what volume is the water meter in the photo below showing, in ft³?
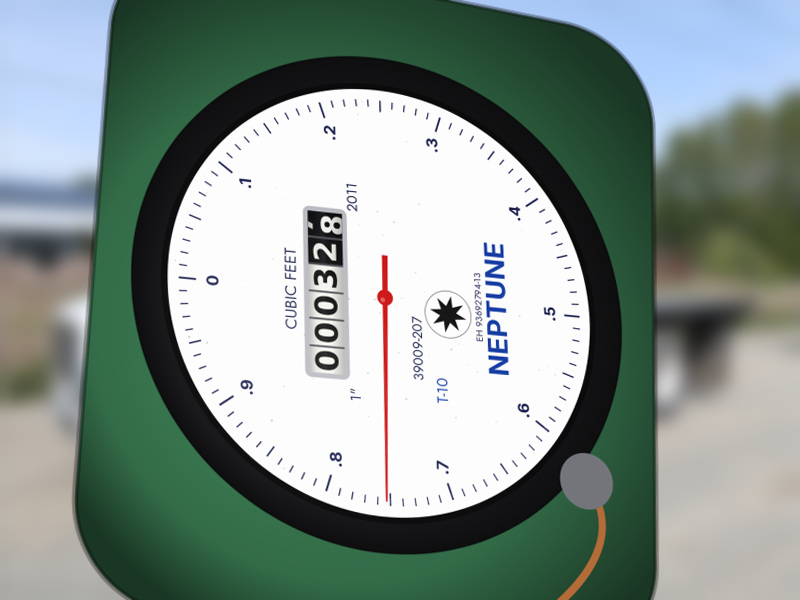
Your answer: 327.75
